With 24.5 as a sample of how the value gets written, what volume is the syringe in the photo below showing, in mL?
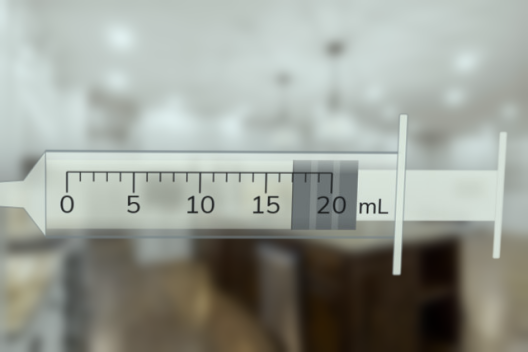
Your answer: 17
